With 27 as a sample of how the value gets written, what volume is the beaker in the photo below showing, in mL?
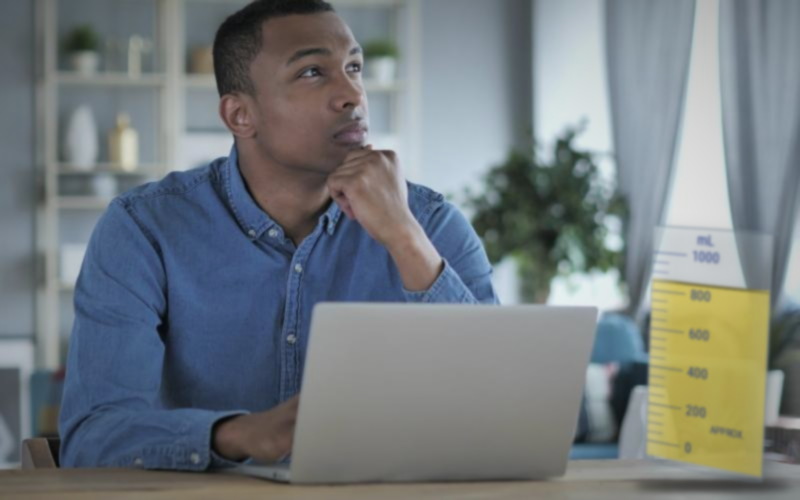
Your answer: 850
